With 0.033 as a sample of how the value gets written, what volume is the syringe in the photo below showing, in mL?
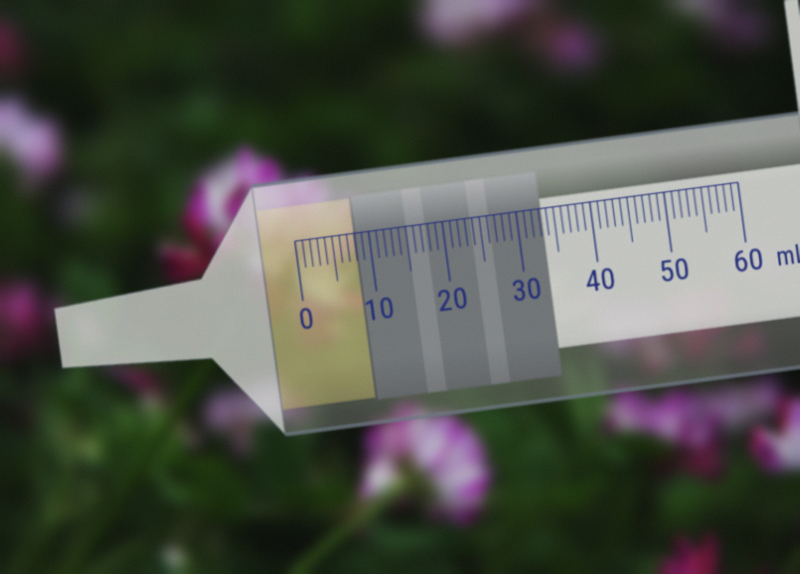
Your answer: 8
